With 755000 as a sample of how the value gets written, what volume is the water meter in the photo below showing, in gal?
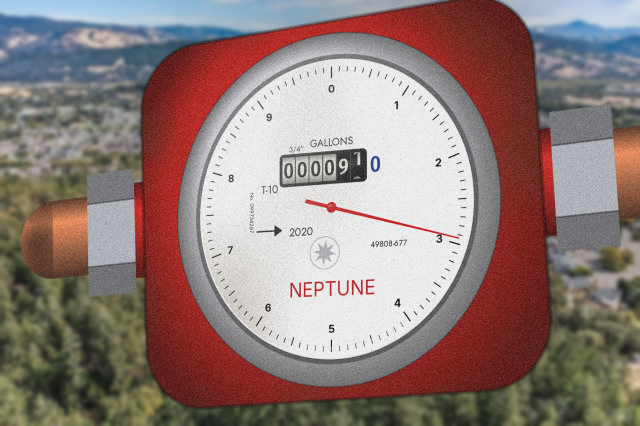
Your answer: 912.9
